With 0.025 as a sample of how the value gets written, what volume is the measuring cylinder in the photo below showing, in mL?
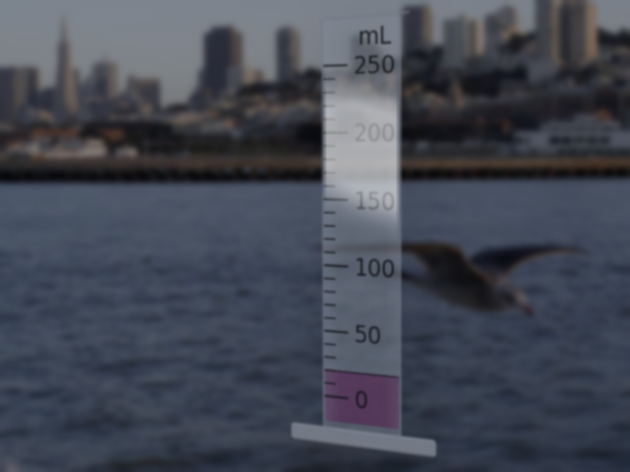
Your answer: 20
